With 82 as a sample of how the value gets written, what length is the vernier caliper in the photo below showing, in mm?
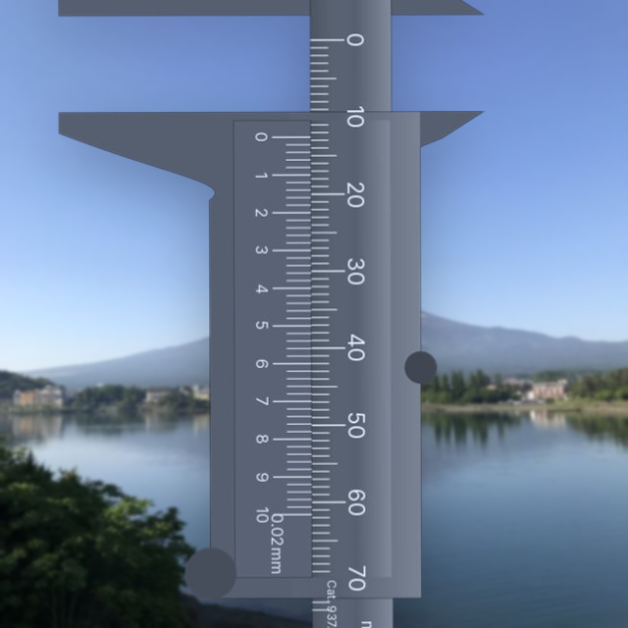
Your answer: 12.6
